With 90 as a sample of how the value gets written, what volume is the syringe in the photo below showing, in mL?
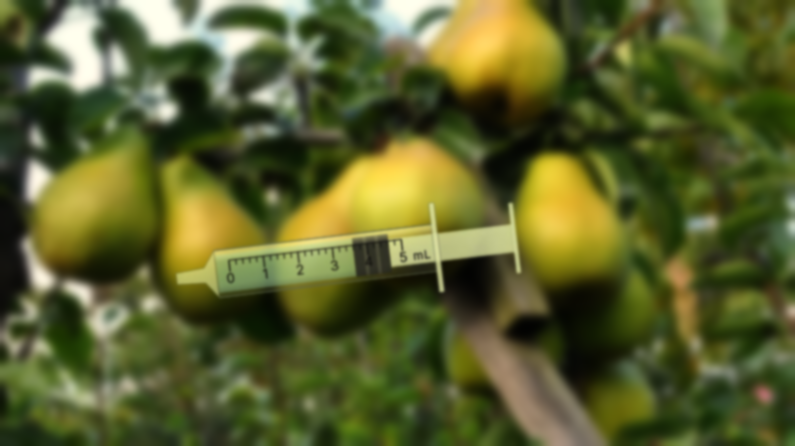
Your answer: 3.6
